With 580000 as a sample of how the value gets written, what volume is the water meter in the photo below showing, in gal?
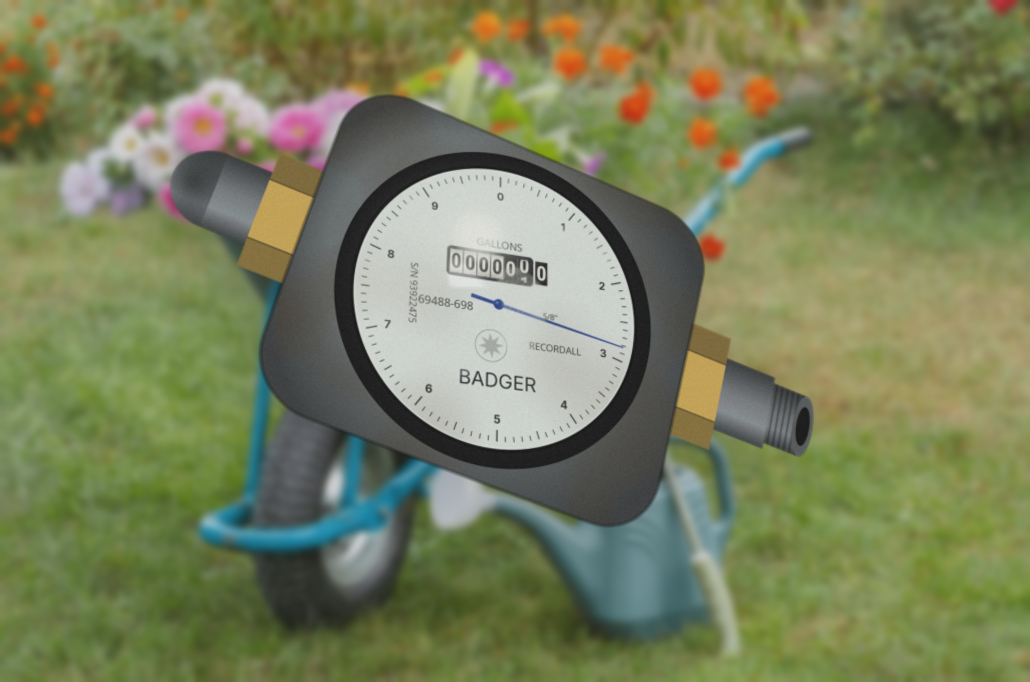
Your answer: 2.8
